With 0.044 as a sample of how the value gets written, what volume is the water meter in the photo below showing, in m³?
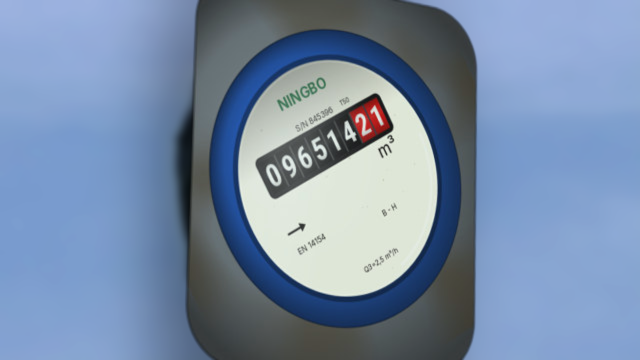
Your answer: 96514.21
